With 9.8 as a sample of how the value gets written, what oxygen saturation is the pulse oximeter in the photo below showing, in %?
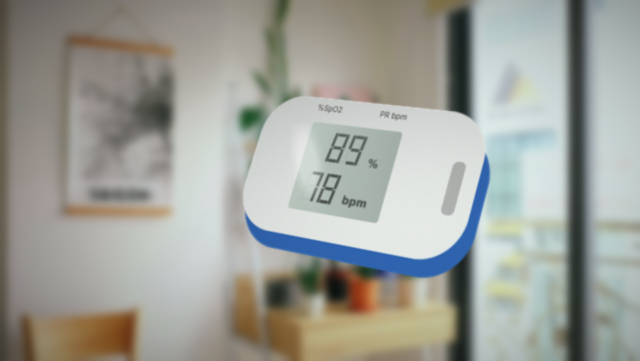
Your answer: 89
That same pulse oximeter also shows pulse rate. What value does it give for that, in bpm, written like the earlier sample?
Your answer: 78
